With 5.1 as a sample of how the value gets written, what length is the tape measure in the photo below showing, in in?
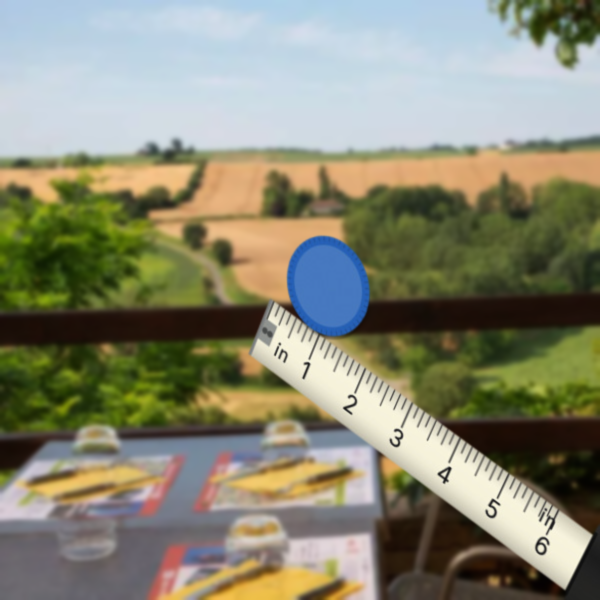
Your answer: 1.625
